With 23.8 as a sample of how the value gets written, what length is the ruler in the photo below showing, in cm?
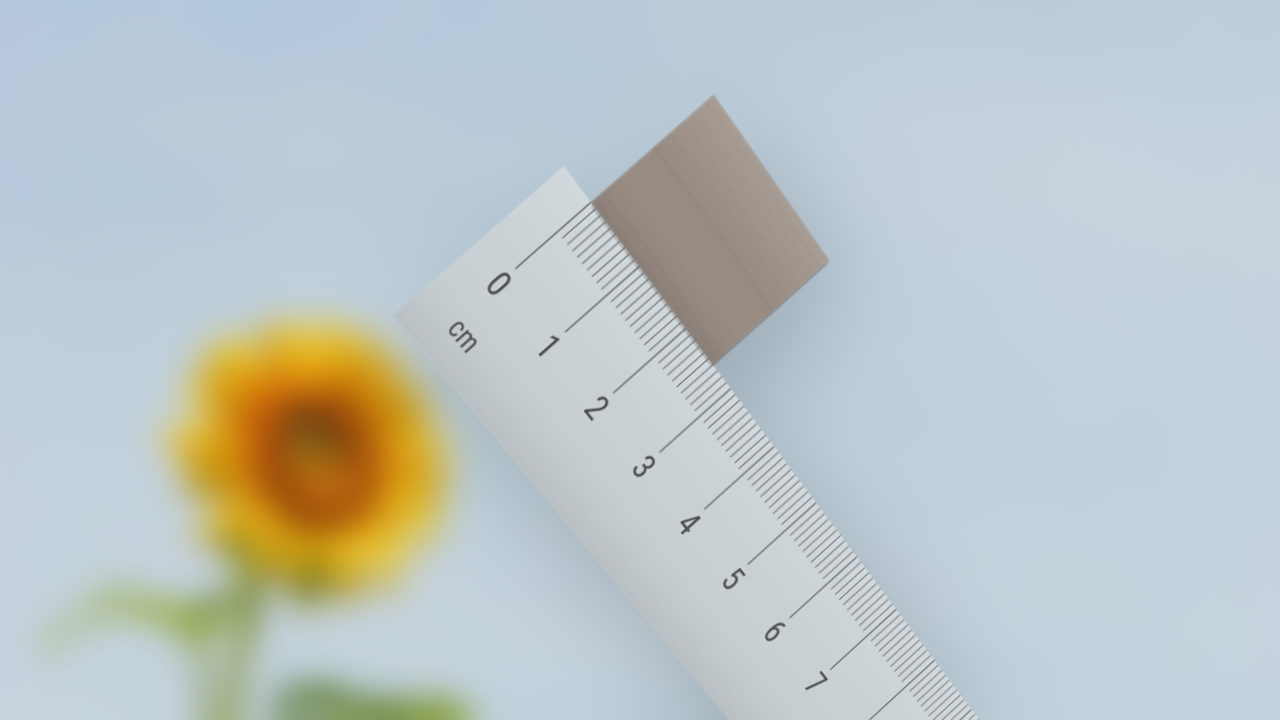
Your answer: 2.6
